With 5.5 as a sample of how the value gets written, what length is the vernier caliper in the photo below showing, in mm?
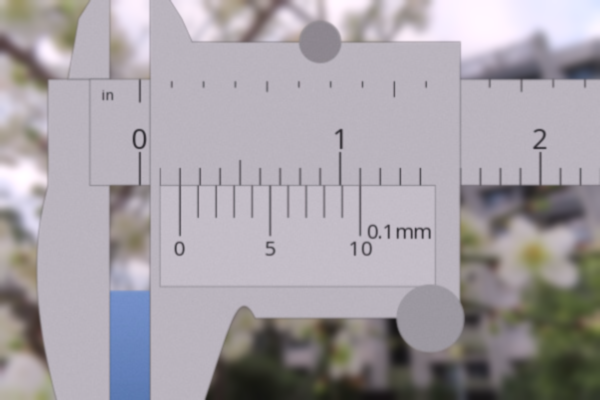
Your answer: 2.0
